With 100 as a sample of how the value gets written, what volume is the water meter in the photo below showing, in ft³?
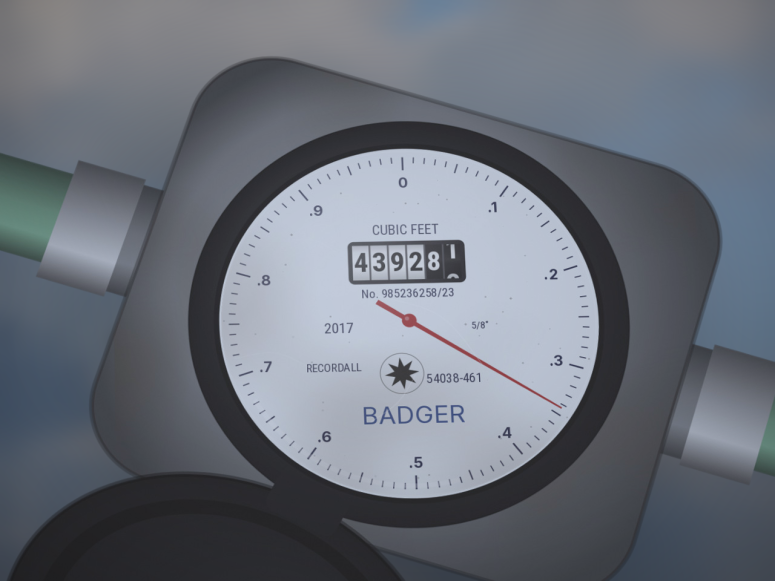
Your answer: 439281.34
